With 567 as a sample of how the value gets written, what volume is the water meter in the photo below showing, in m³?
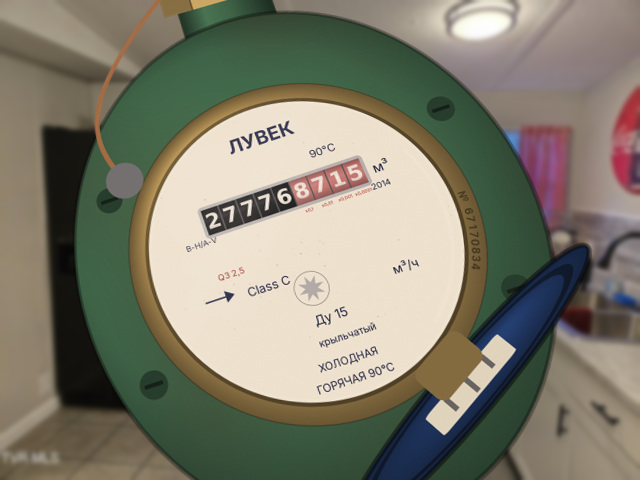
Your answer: 27776.8715
